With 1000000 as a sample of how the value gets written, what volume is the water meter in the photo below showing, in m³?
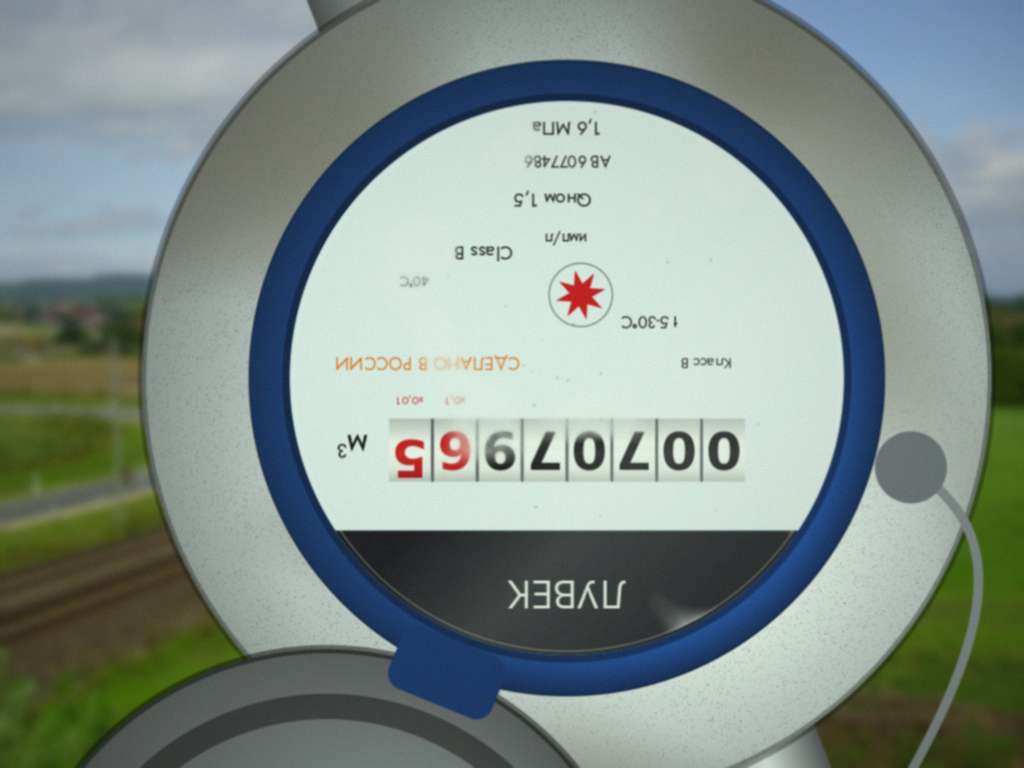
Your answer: 7079.65
